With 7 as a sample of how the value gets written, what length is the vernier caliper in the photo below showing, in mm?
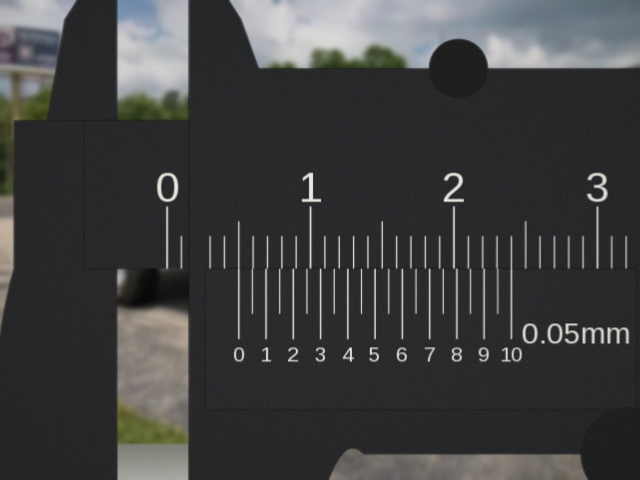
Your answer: 5.0
